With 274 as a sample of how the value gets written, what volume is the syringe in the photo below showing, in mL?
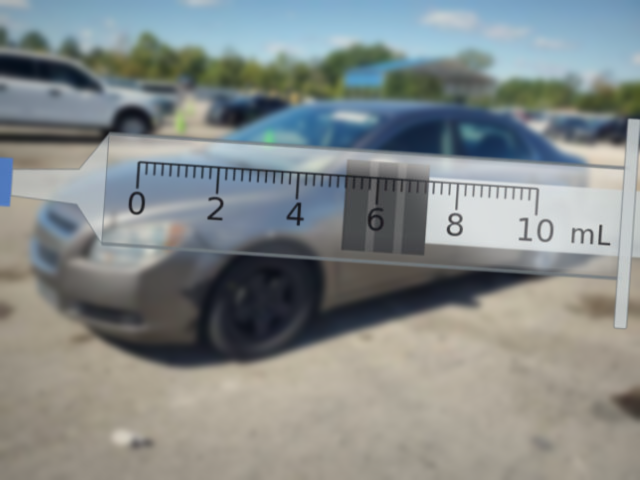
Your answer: 5.2
